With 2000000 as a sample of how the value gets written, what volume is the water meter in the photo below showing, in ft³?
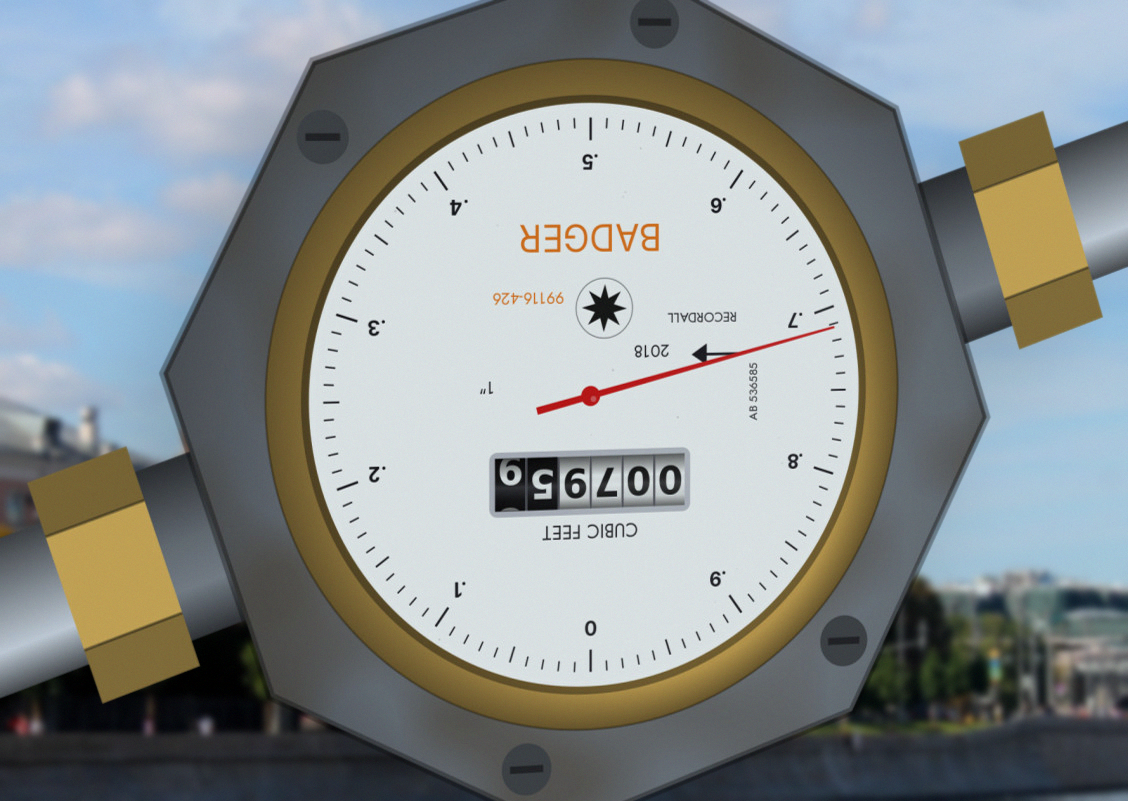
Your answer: 7958.71
